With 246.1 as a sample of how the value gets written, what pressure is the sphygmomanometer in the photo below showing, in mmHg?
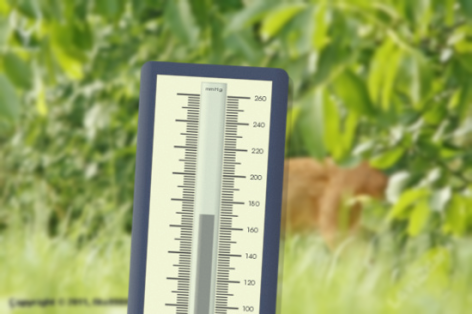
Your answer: 170
